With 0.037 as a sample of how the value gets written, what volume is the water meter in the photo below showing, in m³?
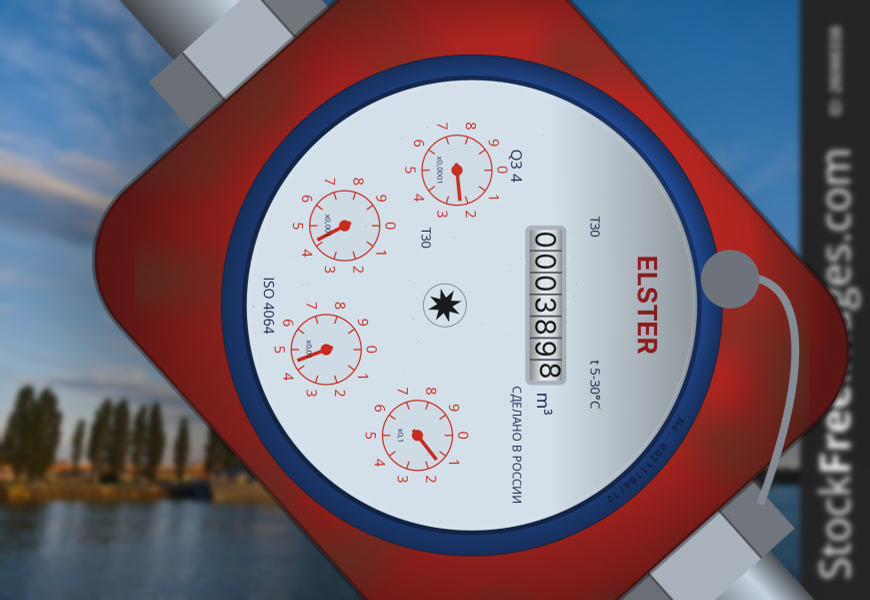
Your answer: 3898.1442
